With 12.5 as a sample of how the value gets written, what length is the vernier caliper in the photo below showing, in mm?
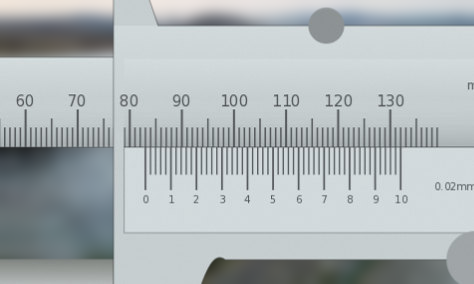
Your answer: 83.0
